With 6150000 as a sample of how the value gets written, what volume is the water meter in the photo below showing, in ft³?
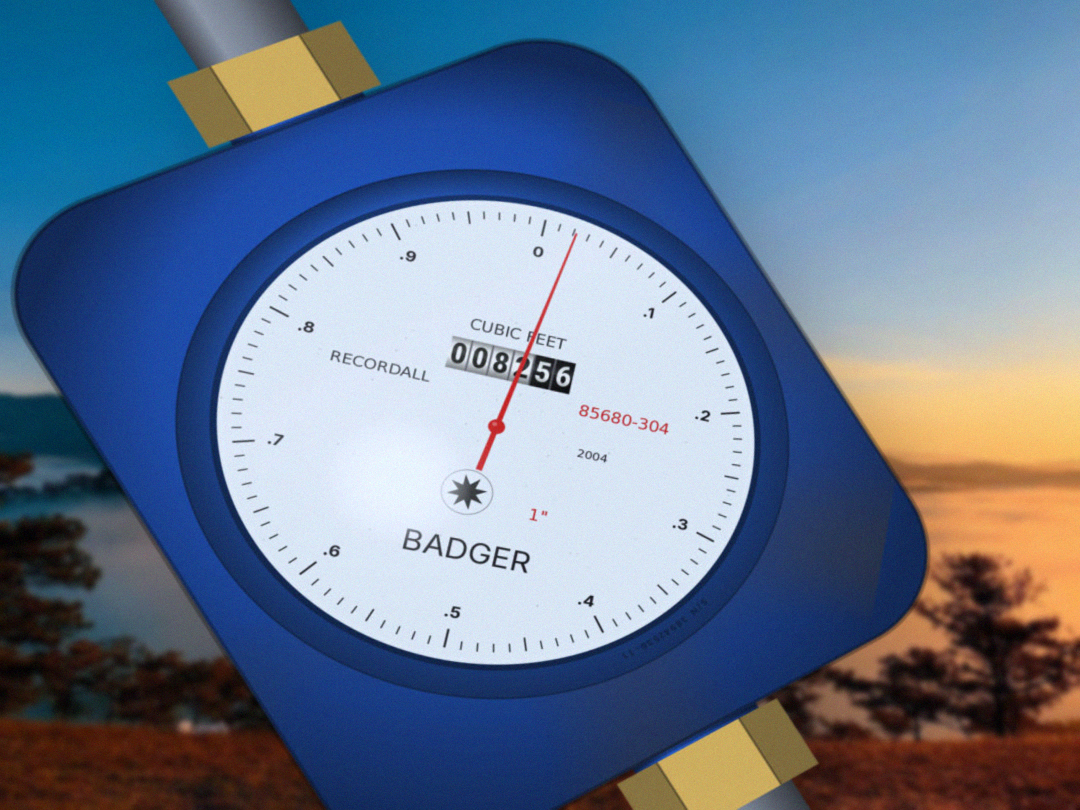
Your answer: 8256.02
